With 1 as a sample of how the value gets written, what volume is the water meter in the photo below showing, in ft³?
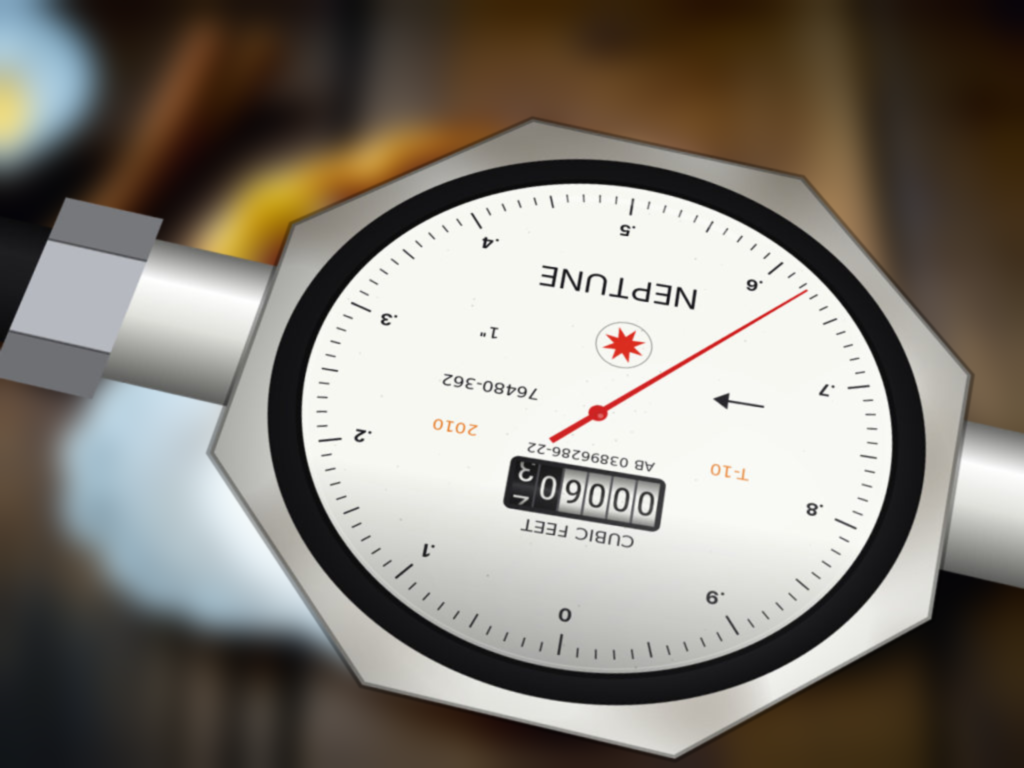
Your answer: 602.62
